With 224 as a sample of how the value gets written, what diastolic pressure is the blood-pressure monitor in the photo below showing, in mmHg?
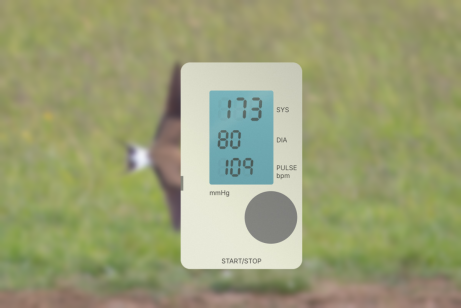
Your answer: 80
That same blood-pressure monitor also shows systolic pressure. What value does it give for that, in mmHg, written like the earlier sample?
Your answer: 173
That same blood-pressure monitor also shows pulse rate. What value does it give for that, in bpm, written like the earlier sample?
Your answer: 109
